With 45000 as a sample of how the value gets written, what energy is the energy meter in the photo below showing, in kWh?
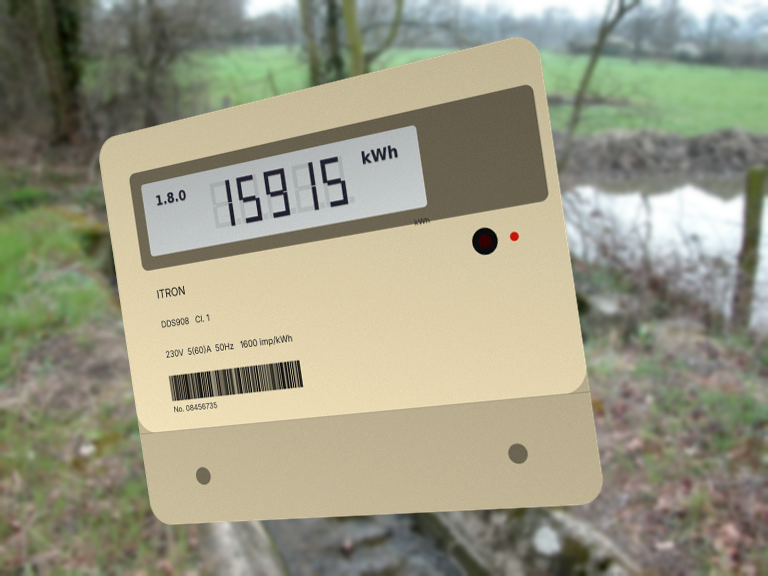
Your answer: 15915
